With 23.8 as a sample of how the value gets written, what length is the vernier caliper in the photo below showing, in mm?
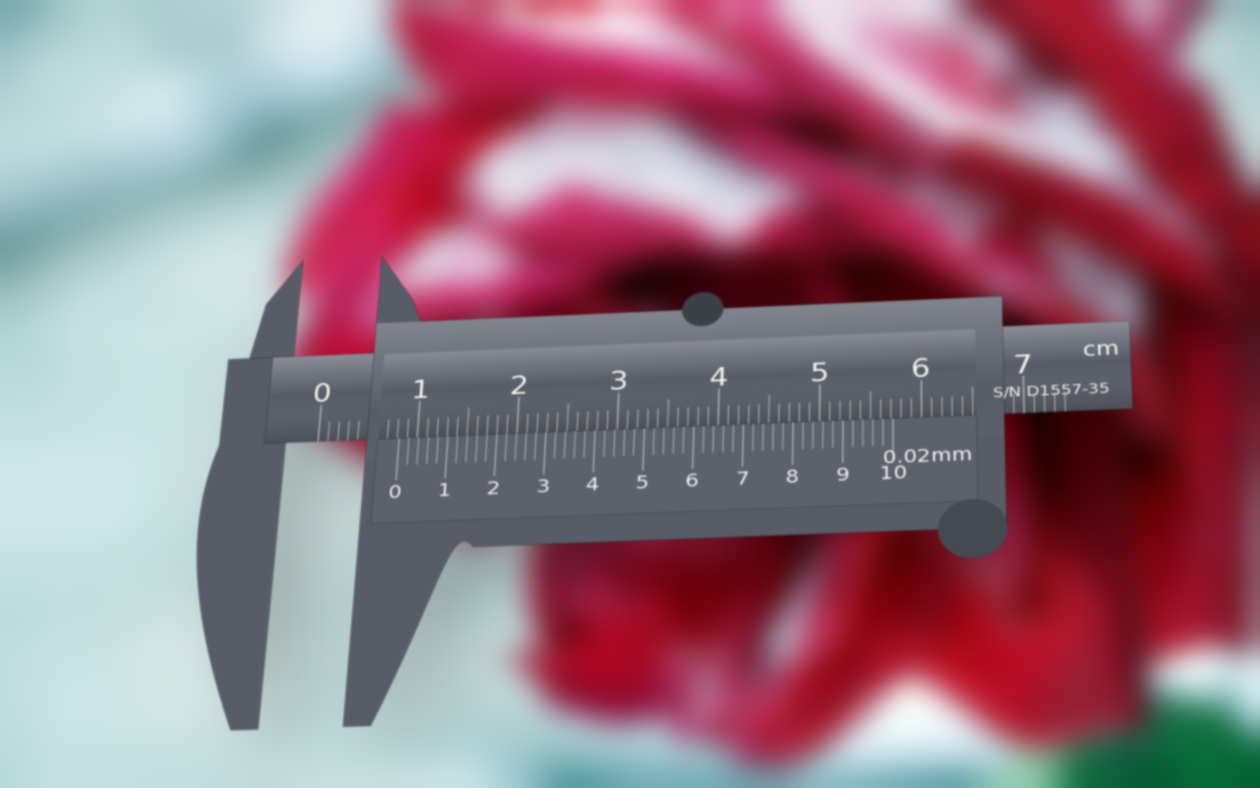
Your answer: 8.2
